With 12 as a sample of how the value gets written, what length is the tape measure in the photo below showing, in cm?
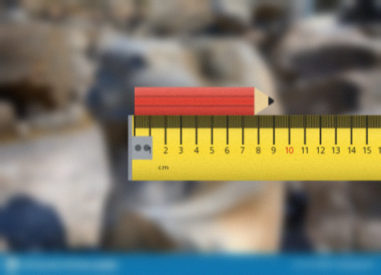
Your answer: 9
